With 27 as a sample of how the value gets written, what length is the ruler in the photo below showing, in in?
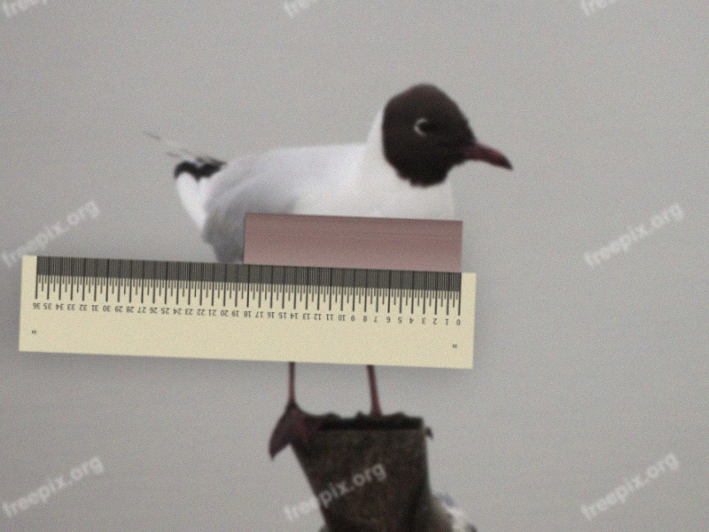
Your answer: 18.5
